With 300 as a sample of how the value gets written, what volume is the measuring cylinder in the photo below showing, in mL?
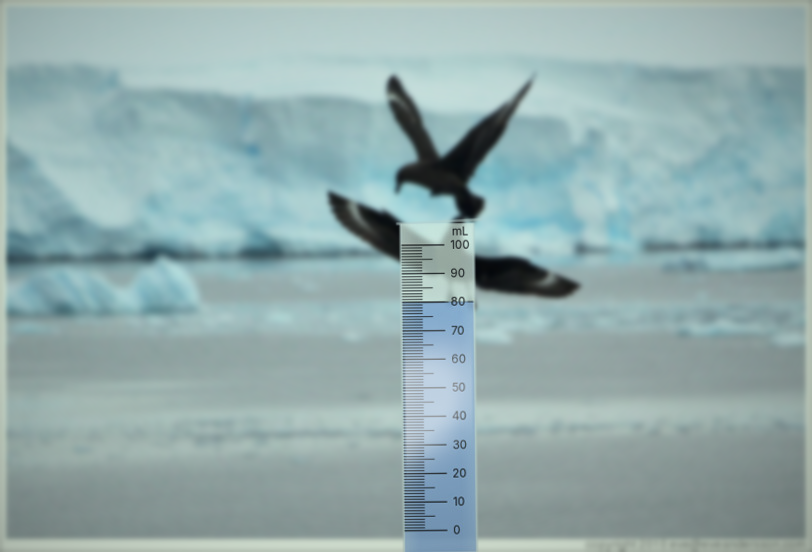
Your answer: 80
